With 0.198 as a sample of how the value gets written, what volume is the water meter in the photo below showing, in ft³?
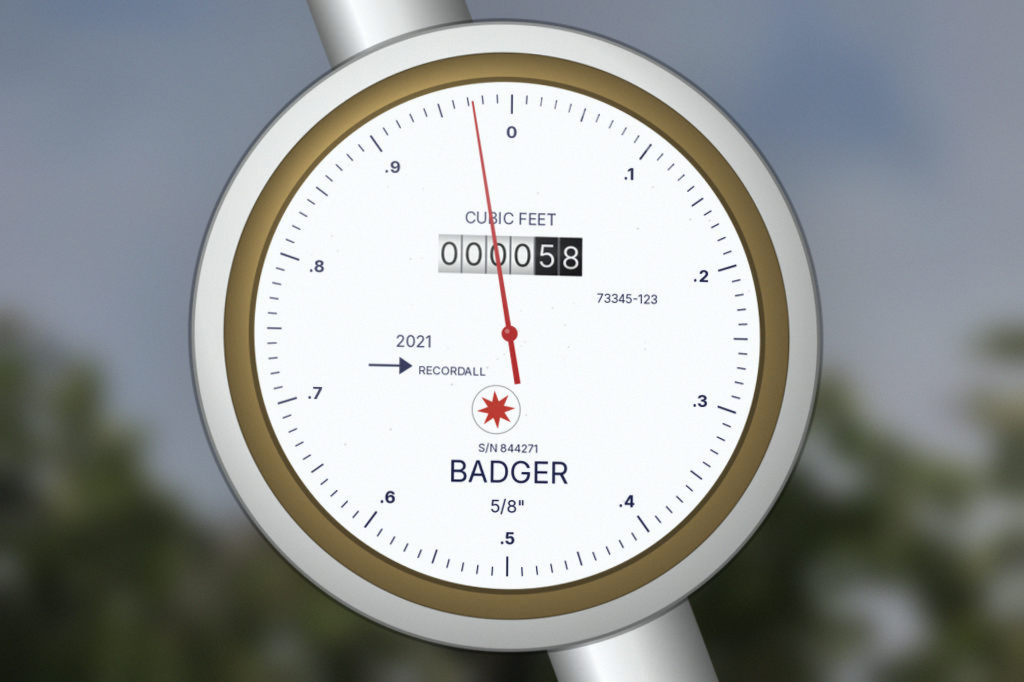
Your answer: 57.97
